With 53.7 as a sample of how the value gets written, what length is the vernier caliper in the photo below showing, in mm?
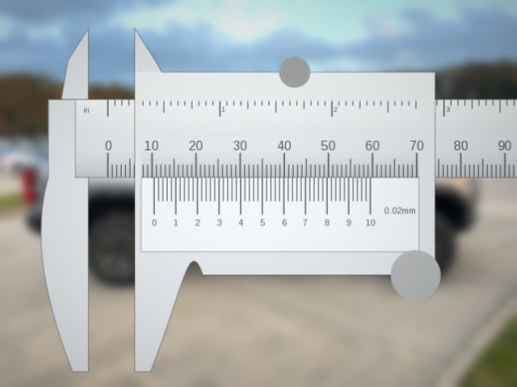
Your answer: 10.5
